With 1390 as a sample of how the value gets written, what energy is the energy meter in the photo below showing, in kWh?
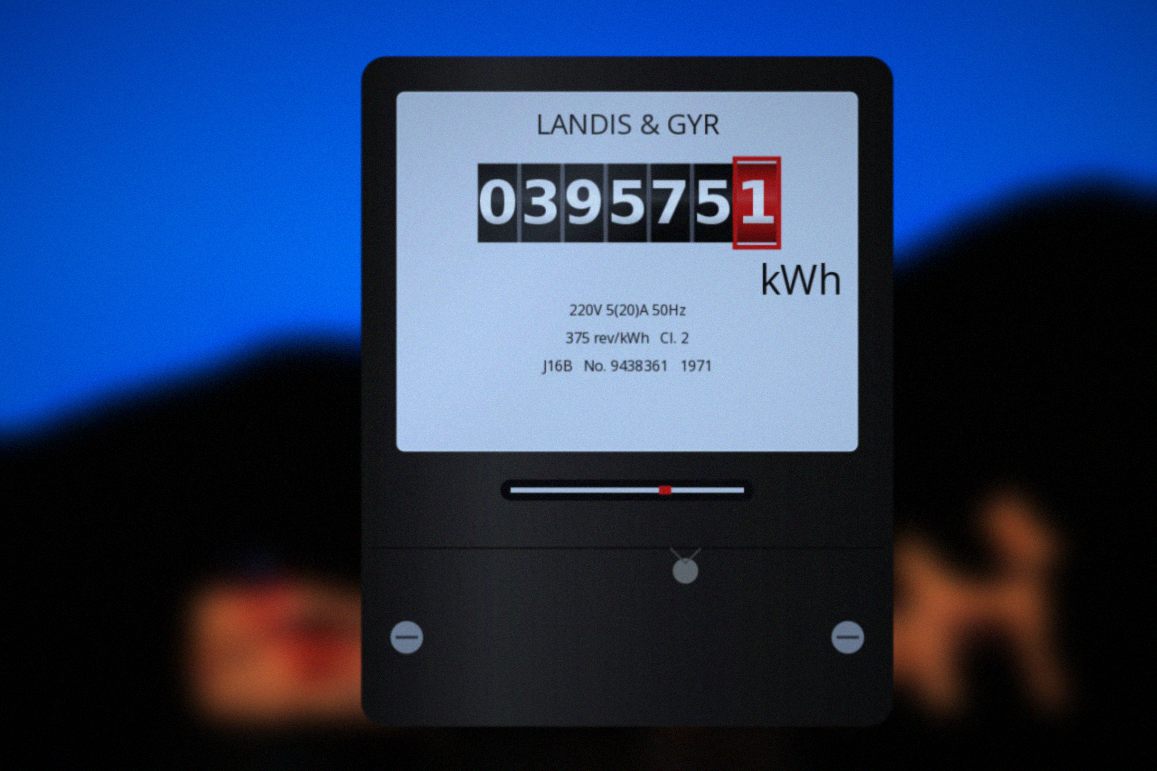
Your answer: 39575.1
